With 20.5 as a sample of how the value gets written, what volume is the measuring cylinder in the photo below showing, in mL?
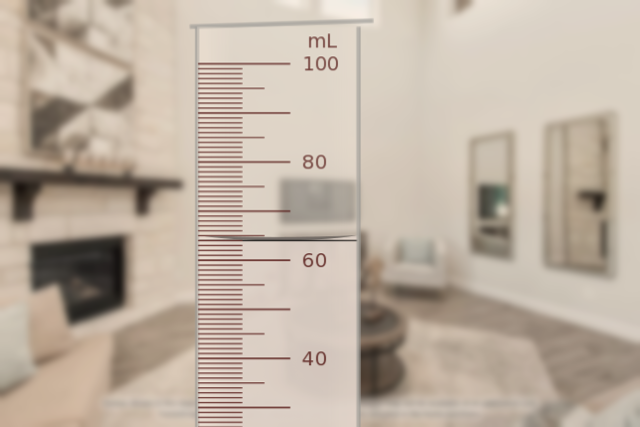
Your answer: 64
